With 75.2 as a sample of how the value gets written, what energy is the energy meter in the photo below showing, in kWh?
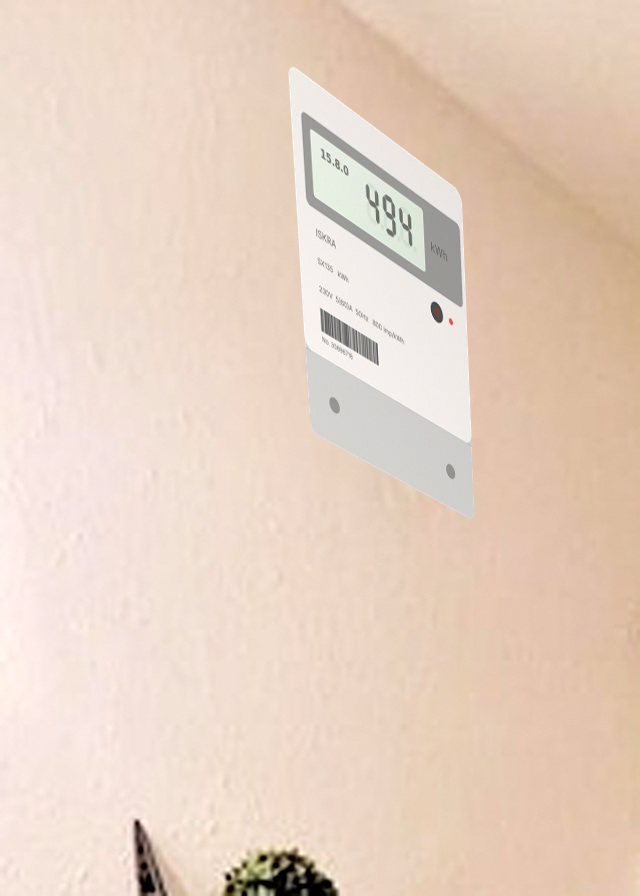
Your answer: 494
